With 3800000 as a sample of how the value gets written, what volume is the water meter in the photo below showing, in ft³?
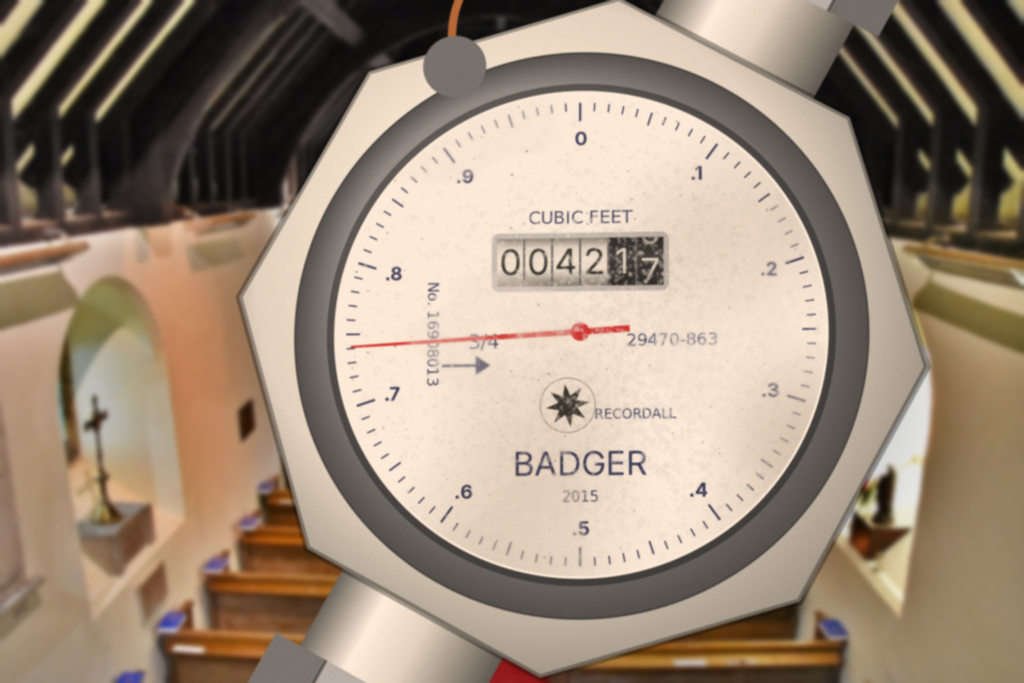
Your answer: 4216.74
